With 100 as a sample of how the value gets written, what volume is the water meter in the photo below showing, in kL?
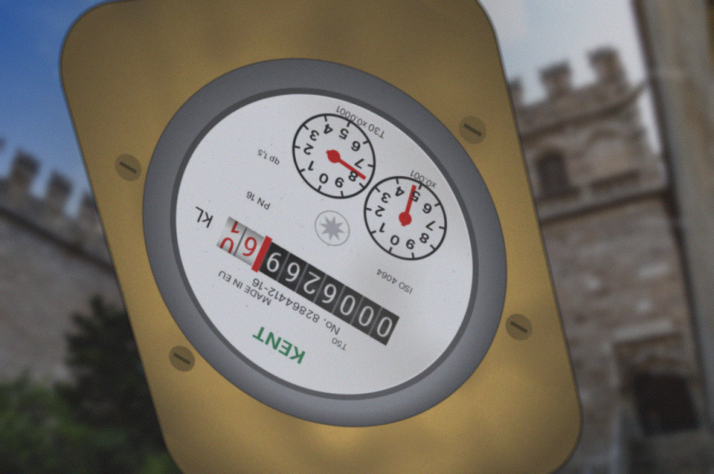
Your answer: 6269.6047
